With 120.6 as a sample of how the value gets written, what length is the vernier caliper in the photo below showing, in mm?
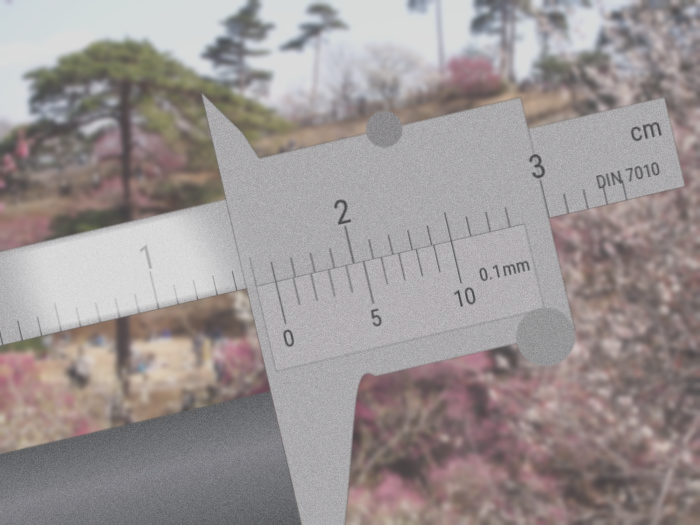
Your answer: 16.0
